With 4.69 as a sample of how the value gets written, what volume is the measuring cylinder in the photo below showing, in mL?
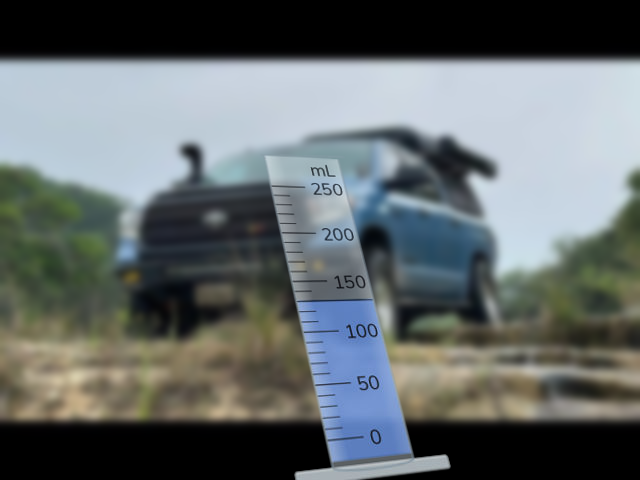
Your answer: 130
